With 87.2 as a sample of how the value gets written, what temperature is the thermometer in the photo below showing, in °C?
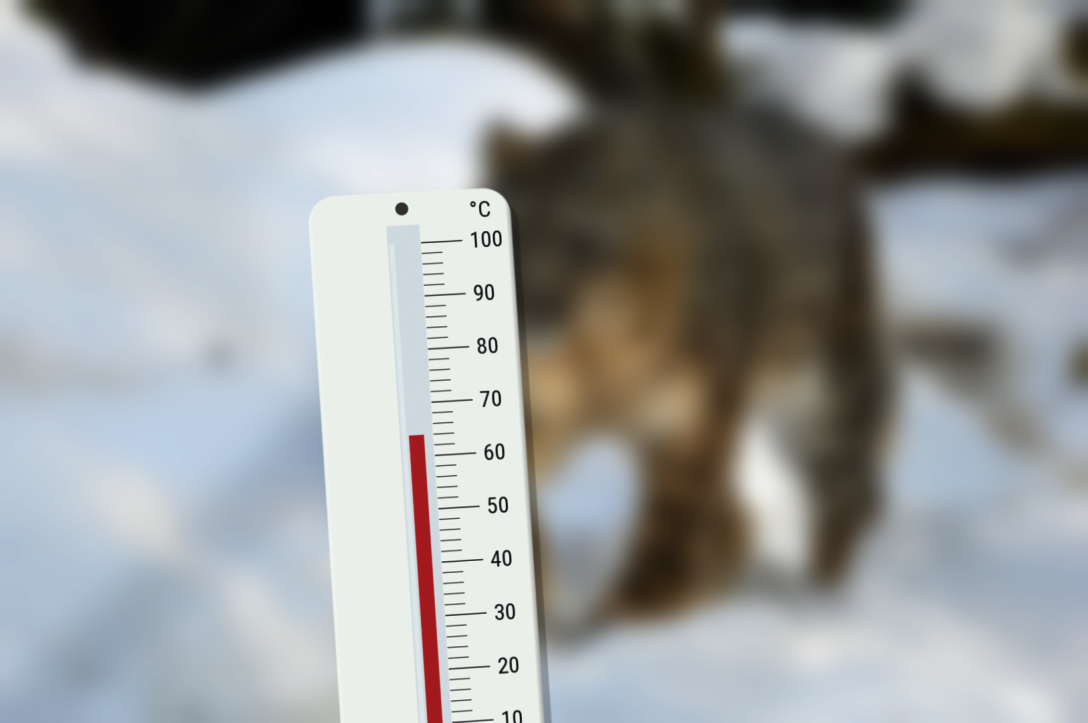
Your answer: 64
